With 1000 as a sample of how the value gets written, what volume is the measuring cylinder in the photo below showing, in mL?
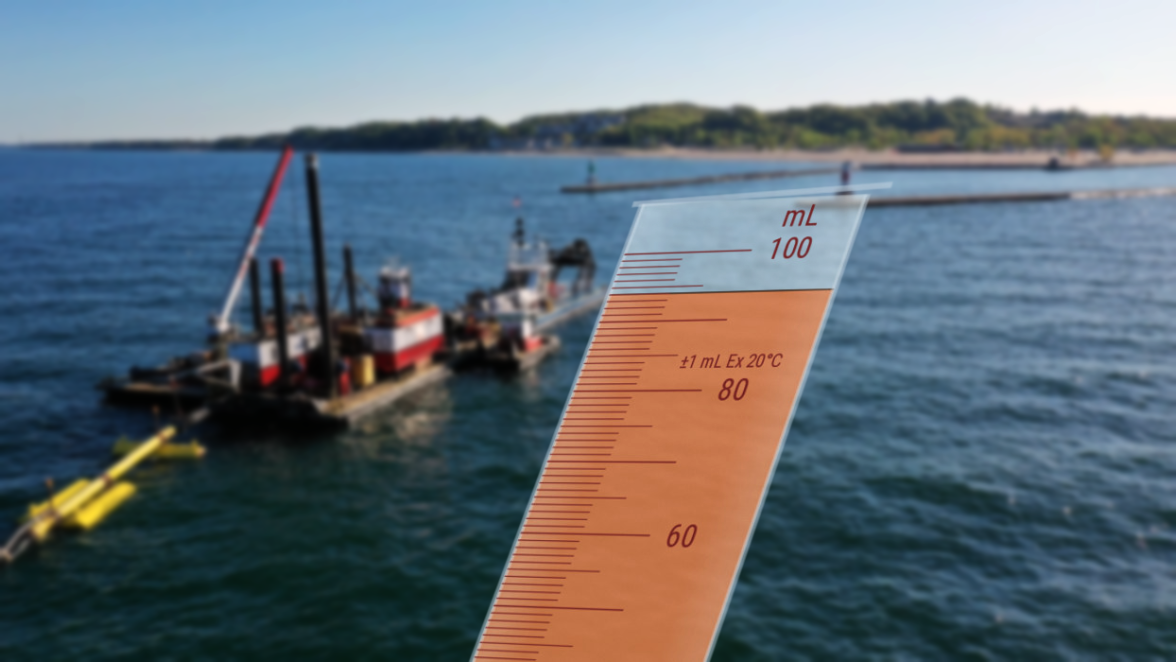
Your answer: 94
